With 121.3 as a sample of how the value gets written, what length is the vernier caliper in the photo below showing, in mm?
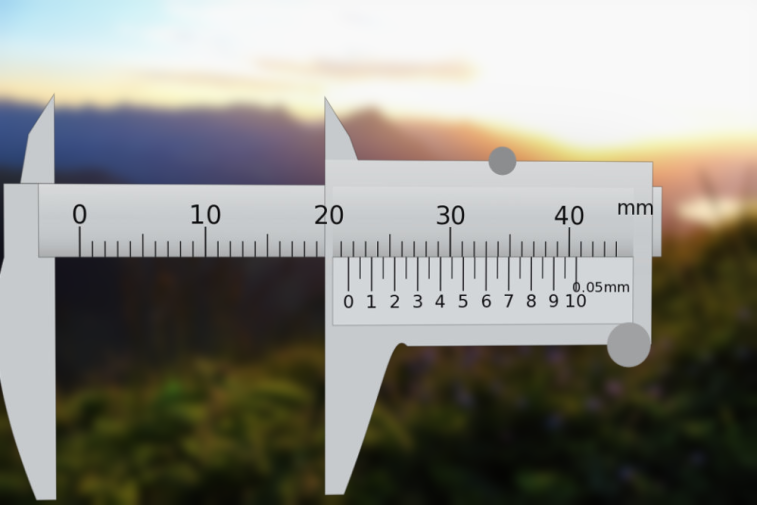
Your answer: 21.6
